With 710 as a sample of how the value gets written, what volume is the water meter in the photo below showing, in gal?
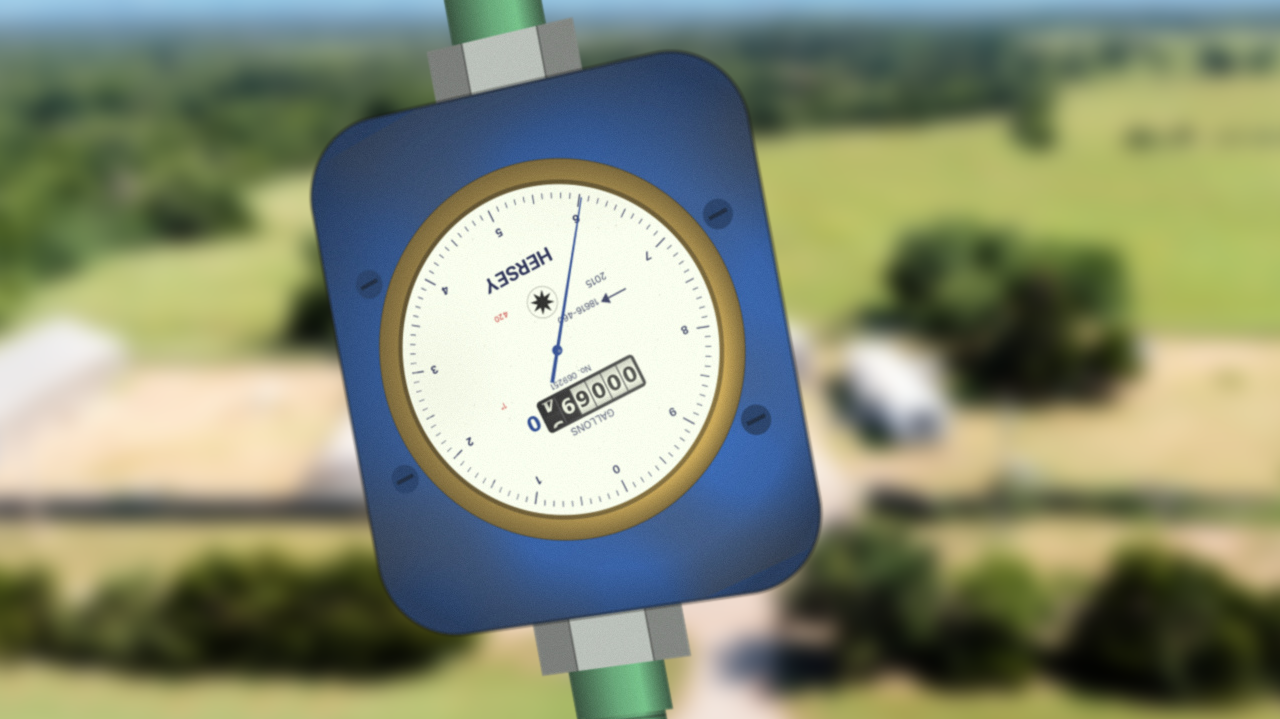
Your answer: 6936.0
